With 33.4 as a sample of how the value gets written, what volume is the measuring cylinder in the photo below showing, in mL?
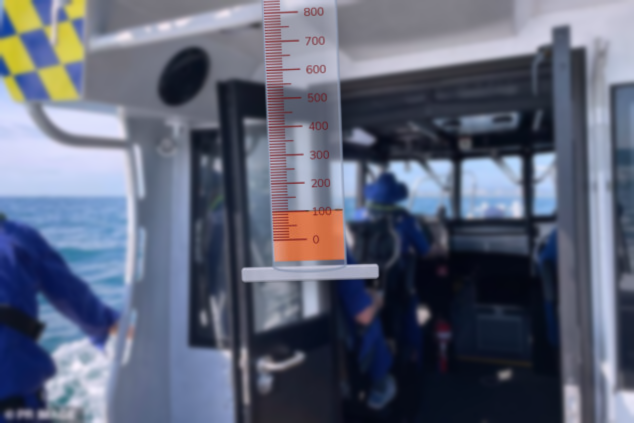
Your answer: 100
